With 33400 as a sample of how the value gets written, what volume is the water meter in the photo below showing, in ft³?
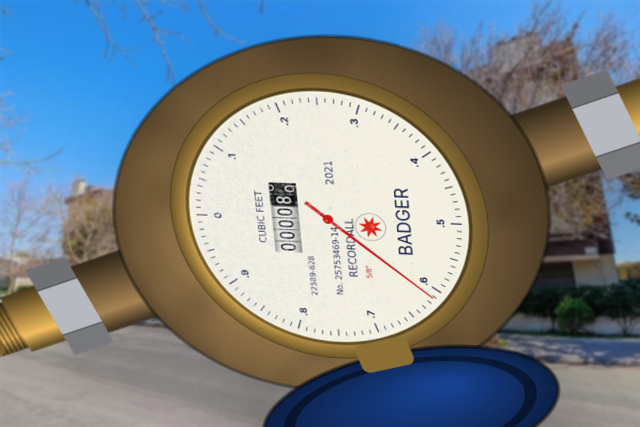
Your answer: 88.61
